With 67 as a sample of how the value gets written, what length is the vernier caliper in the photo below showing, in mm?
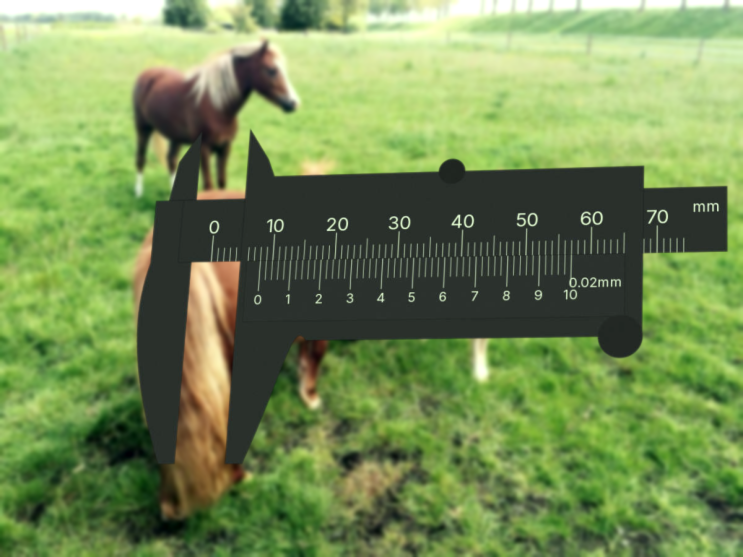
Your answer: 8.0
